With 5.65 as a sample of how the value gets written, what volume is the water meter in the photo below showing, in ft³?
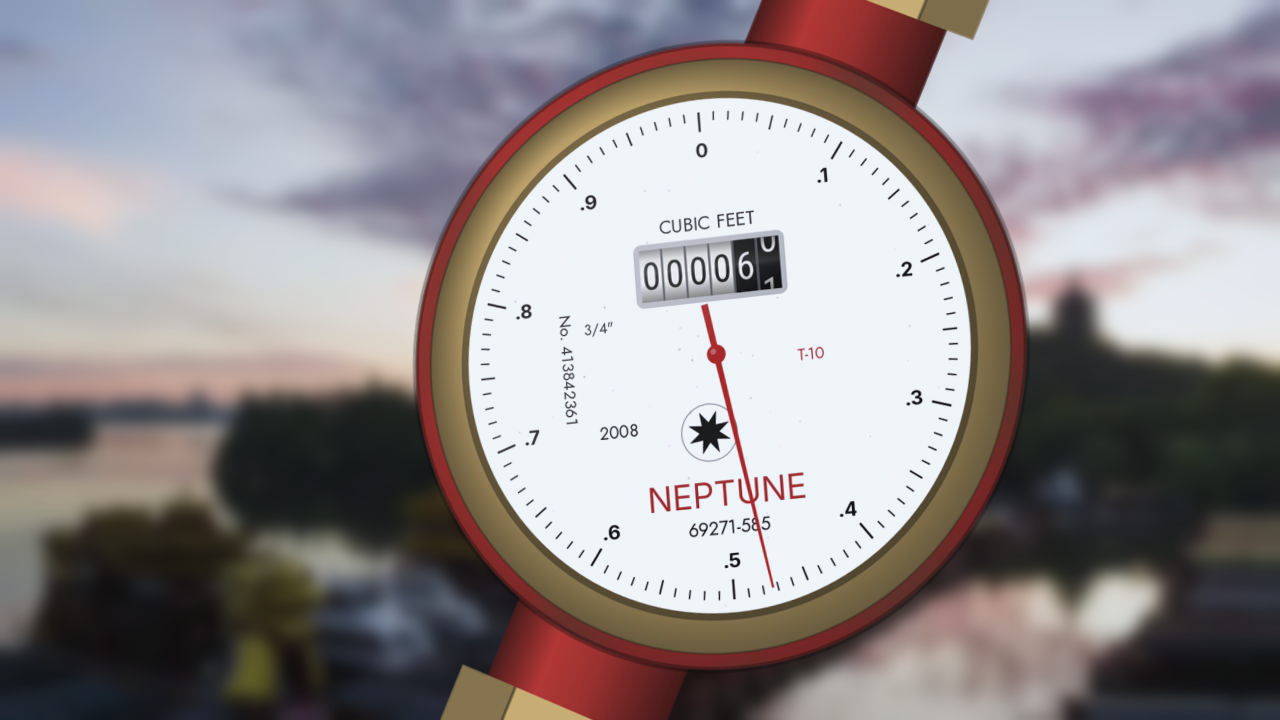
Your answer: 60.47
